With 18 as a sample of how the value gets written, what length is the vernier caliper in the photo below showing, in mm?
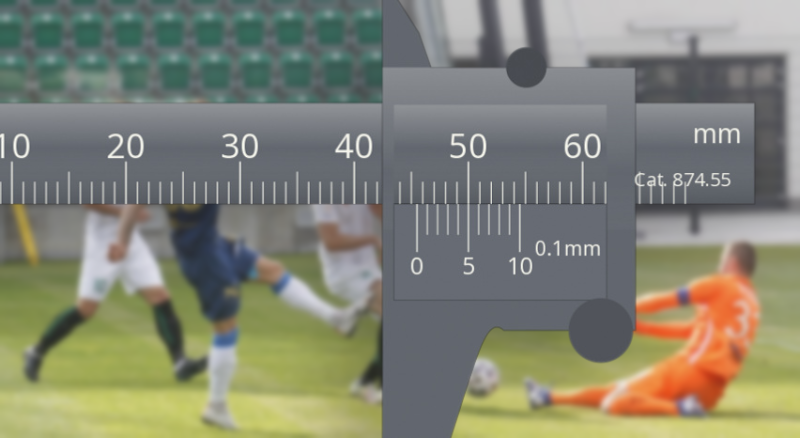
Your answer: 45.5
